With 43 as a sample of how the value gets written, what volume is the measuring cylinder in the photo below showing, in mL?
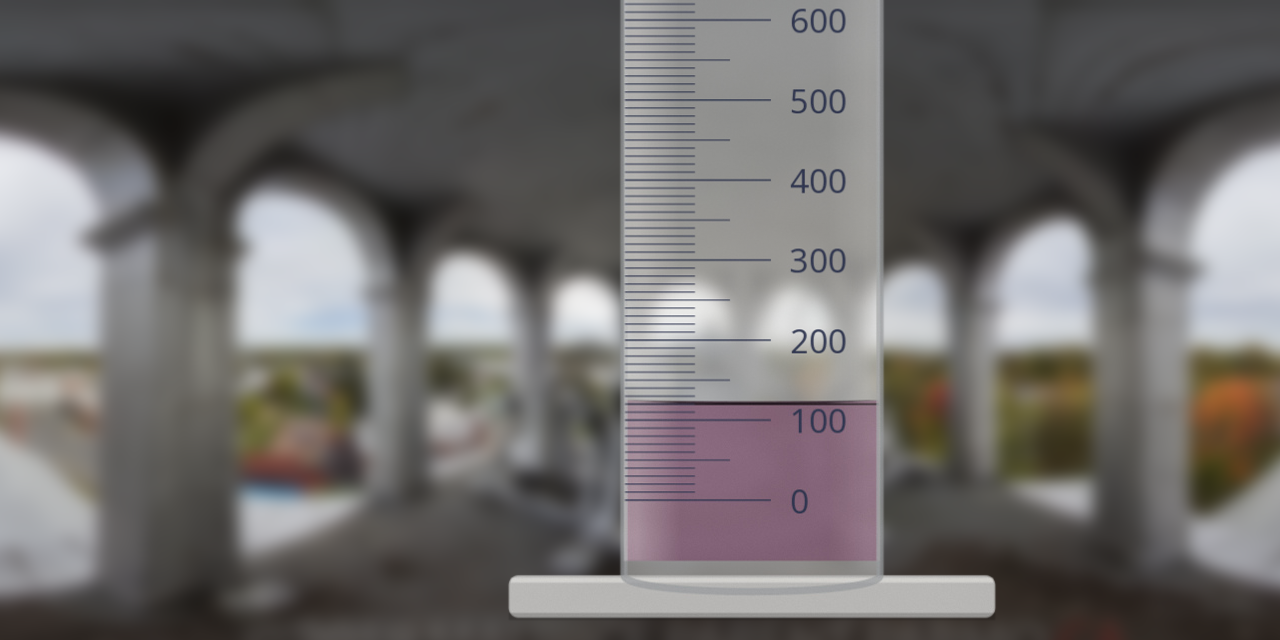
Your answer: 120
